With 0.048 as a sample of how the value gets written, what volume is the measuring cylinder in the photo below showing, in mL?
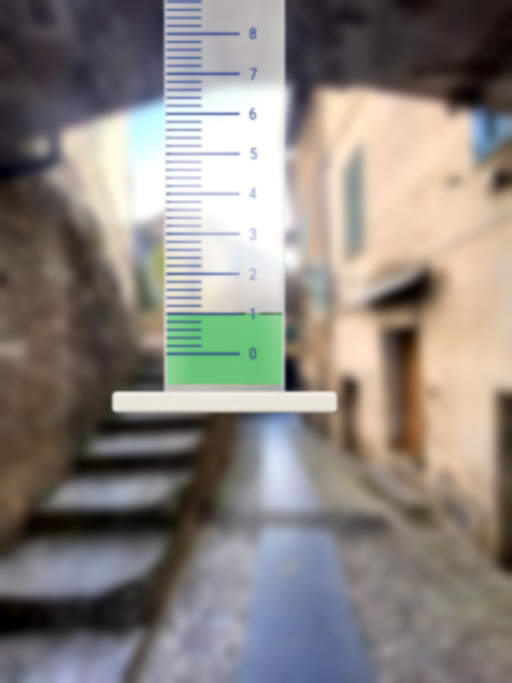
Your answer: 1
